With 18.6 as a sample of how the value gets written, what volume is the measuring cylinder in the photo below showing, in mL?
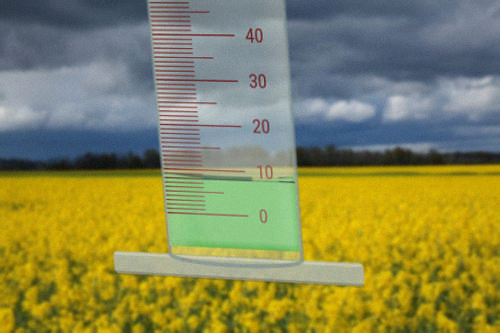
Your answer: 8
